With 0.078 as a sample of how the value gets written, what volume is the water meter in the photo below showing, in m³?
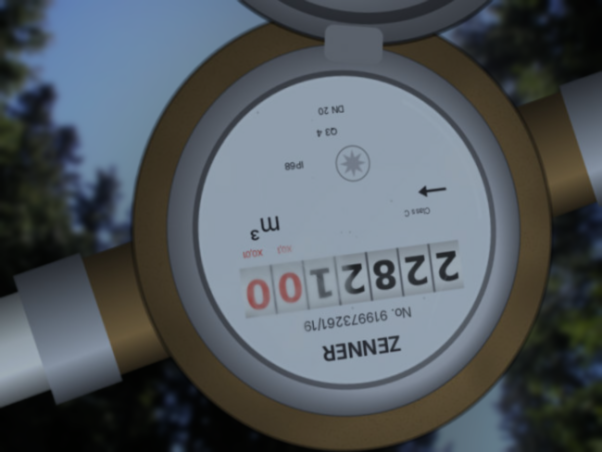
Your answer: 22821.00
